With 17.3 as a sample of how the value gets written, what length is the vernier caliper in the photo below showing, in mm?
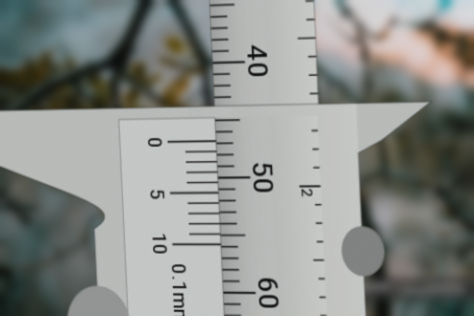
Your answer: 46.8
